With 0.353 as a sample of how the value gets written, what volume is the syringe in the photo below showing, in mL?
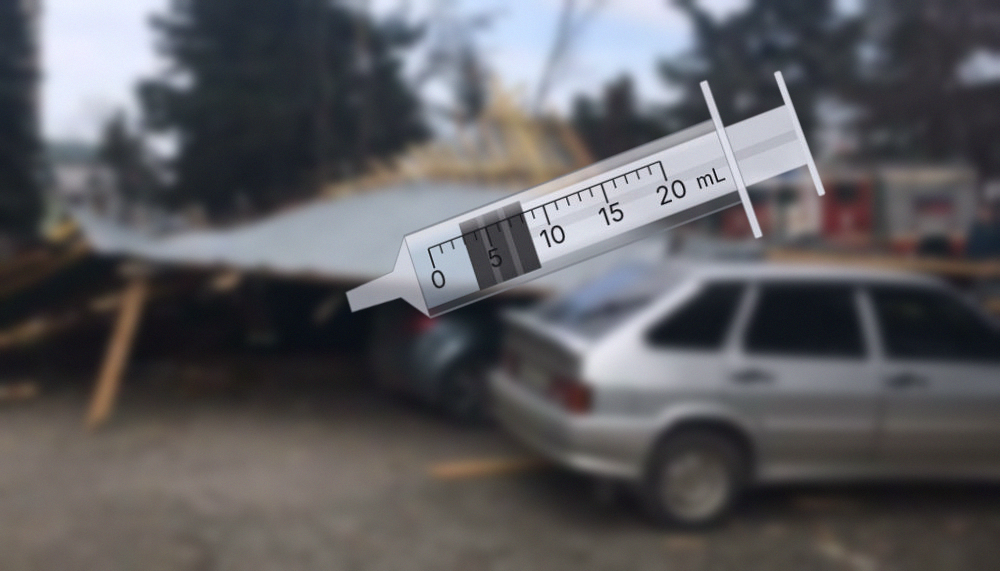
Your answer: 3
